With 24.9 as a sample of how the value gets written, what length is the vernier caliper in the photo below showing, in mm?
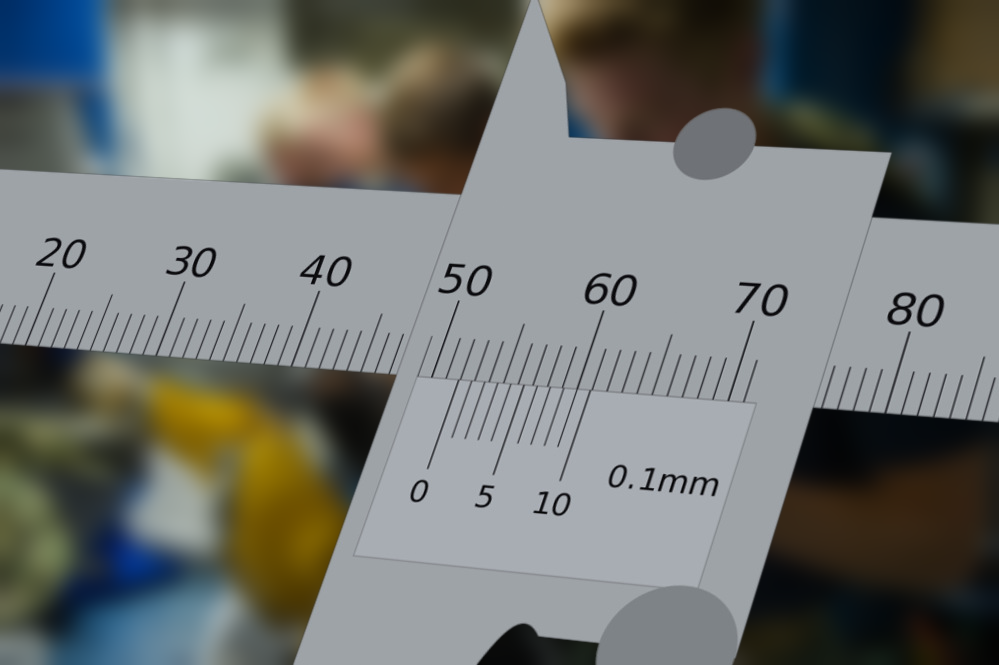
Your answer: 51.9
